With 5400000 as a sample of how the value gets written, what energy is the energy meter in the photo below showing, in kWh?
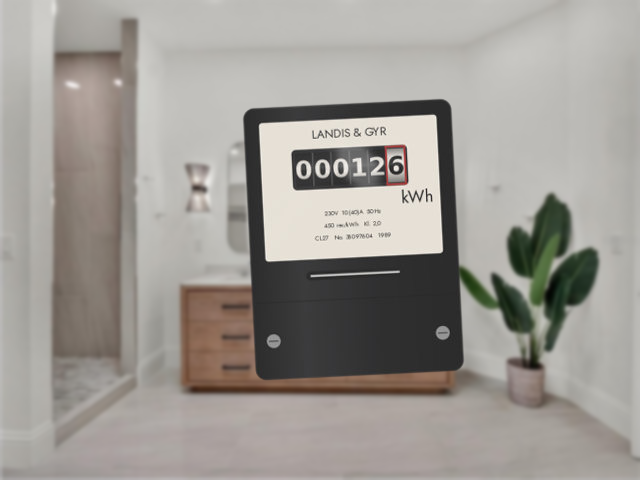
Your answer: 12.6
